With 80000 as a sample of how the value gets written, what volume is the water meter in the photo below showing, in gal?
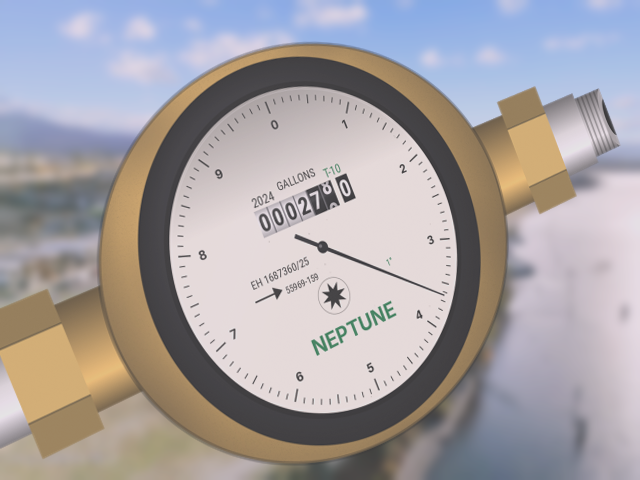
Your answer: 2783.6
